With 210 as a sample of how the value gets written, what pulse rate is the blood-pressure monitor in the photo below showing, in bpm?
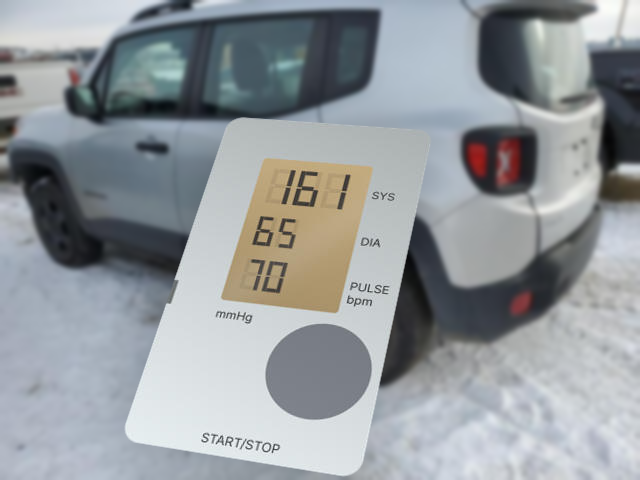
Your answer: 70
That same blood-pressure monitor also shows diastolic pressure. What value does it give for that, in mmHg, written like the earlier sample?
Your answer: 65
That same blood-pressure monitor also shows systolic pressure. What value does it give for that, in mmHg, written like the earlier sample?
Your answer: 161
